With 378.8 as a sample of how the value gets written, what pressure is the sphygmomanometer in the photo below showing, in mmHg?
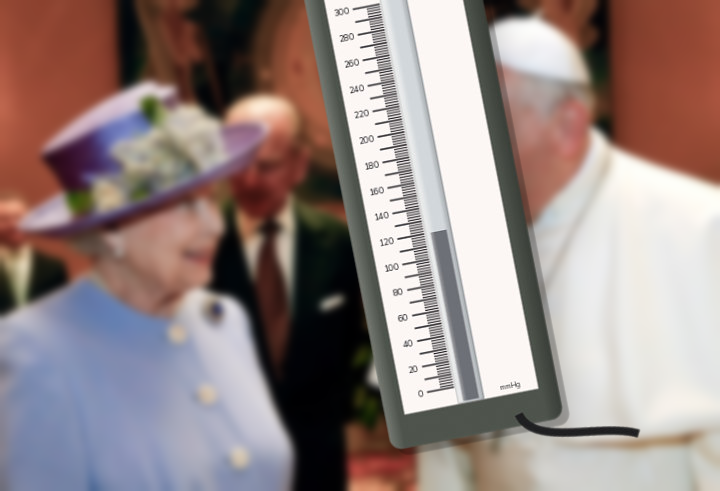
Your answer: 120
